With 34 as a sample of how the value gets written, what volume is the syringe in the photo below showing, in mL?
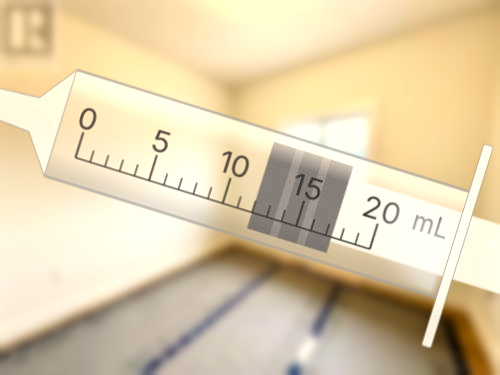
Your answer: 12
